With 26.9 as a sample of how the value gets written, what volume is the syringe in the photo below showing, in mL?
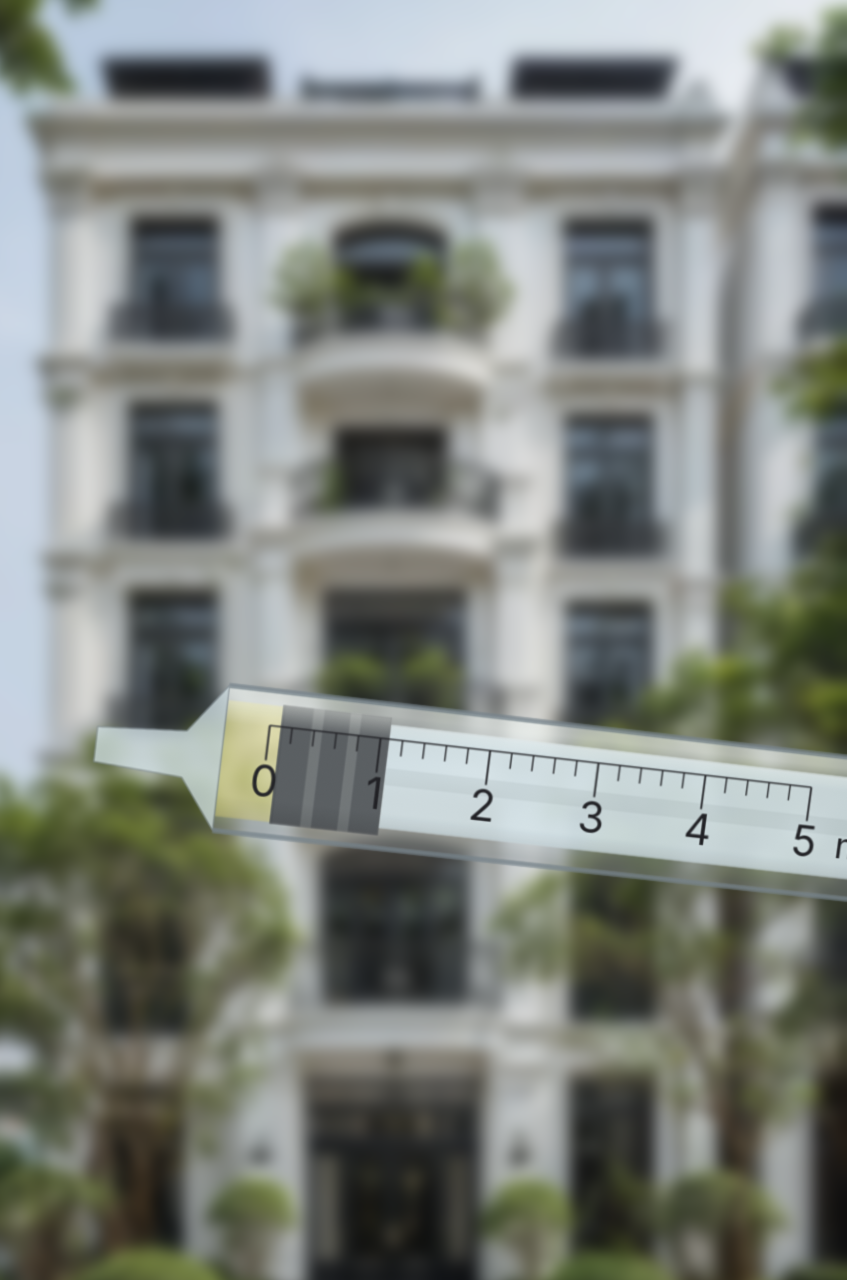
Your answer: 0.1
